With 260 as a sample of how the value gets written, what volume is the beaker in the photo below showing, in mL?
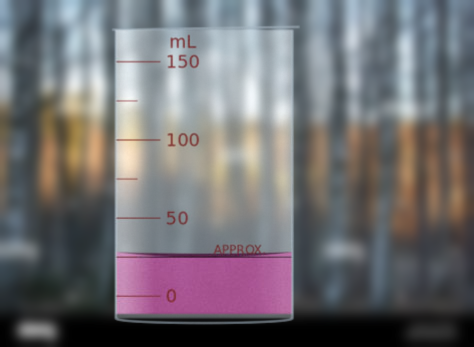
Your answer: 25
